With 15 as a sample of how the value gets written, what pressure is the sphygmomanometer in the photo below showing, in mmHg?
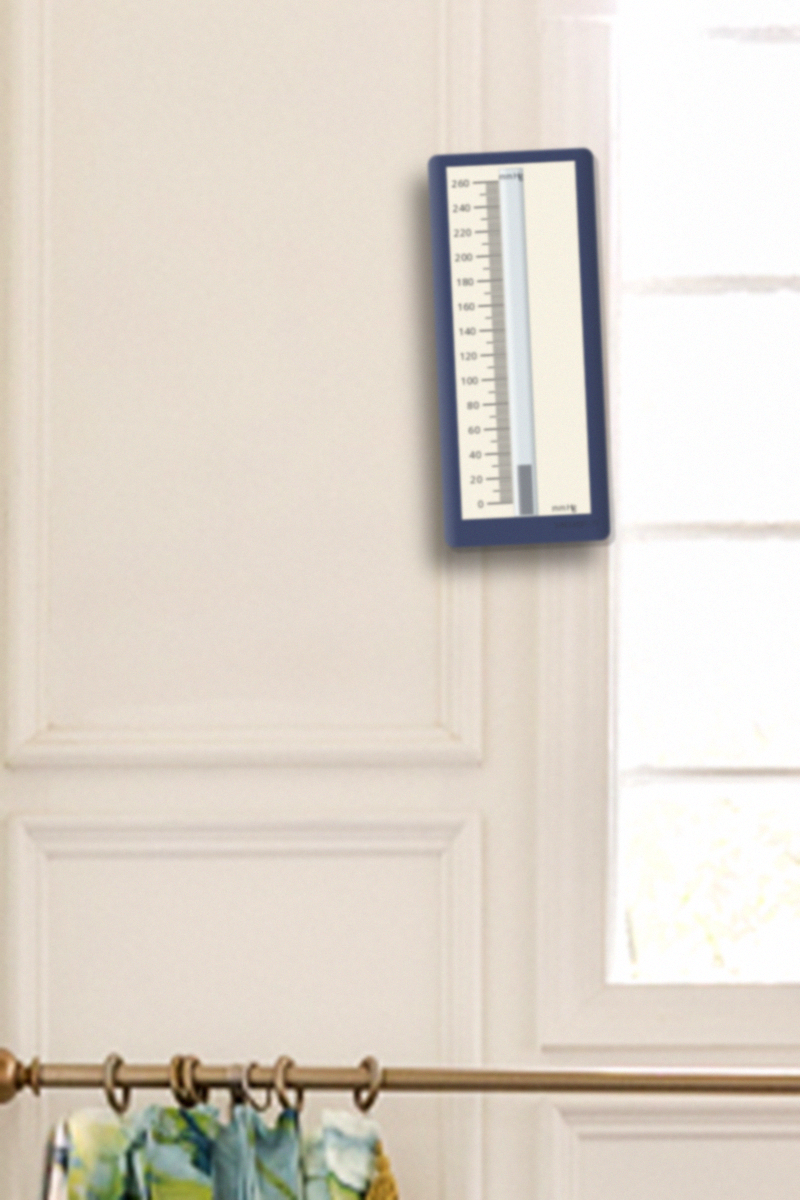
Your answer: 30
